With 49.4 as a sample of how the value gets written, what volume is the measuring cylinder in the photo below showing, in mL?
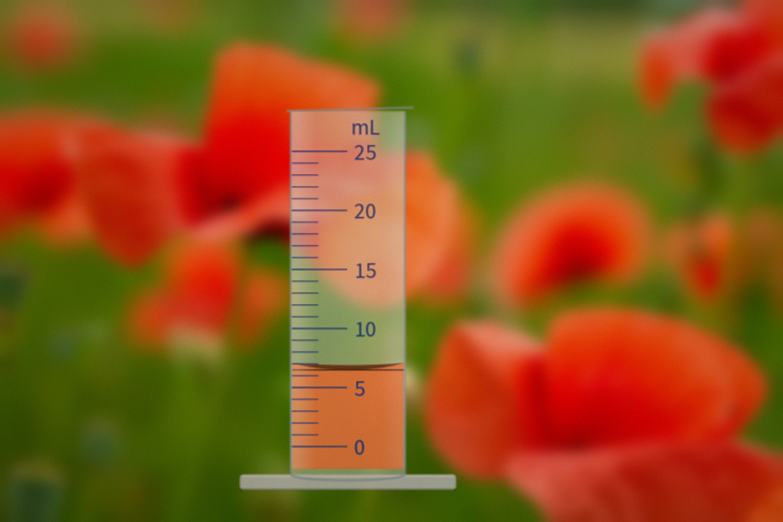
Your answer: 6.5
